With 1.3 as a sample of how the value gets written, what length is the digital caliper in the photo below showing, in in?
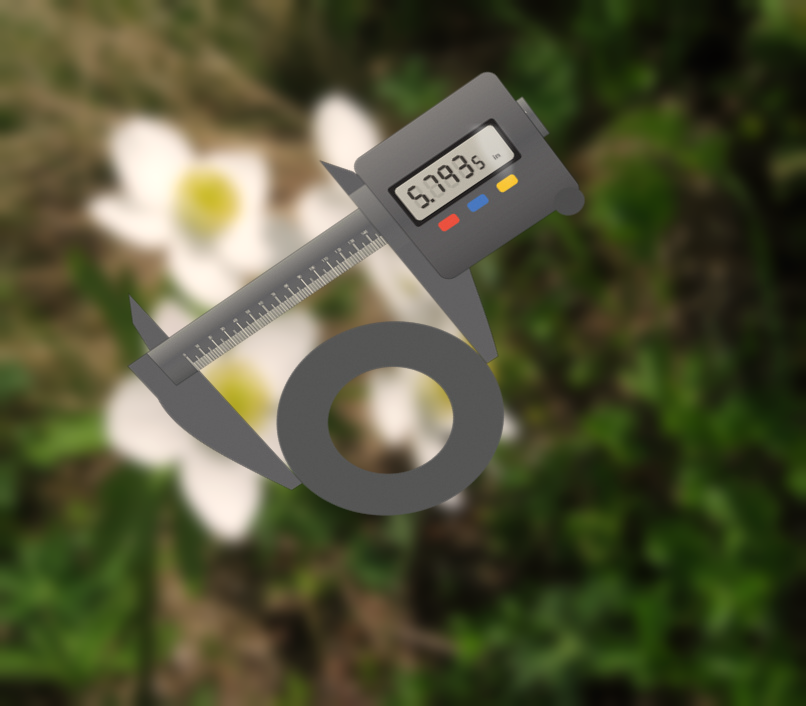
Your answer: 5.7935
